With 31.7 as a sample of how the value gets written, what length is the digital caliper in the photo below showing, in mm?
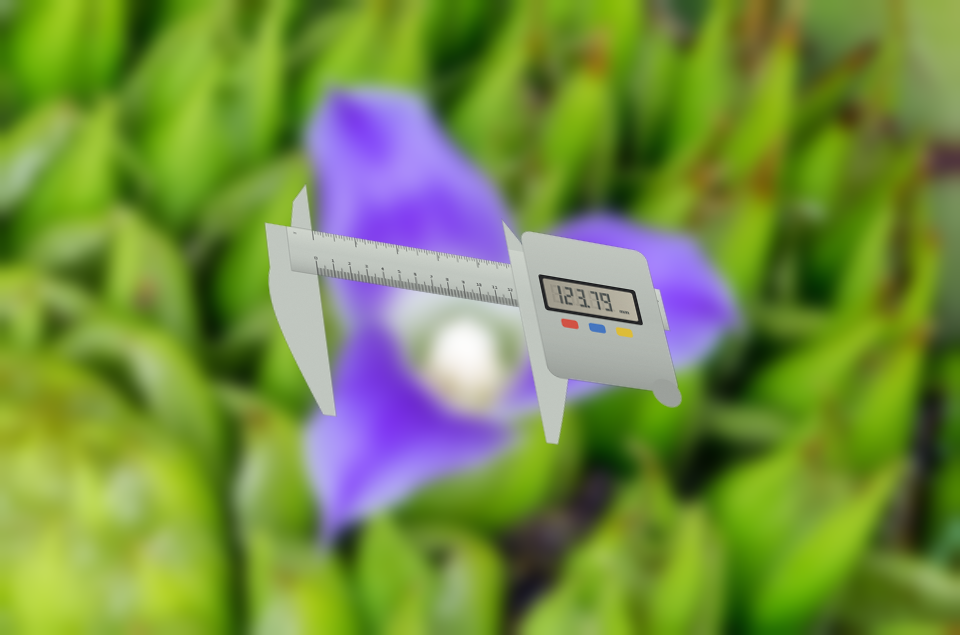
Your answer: 123.79
